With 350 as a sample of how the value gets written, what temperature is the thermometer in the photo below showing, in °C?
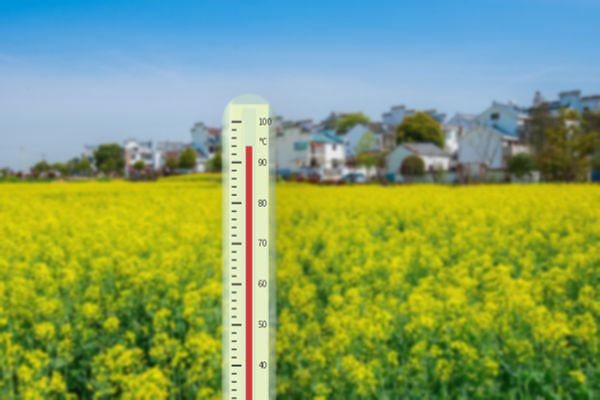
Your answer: 94
